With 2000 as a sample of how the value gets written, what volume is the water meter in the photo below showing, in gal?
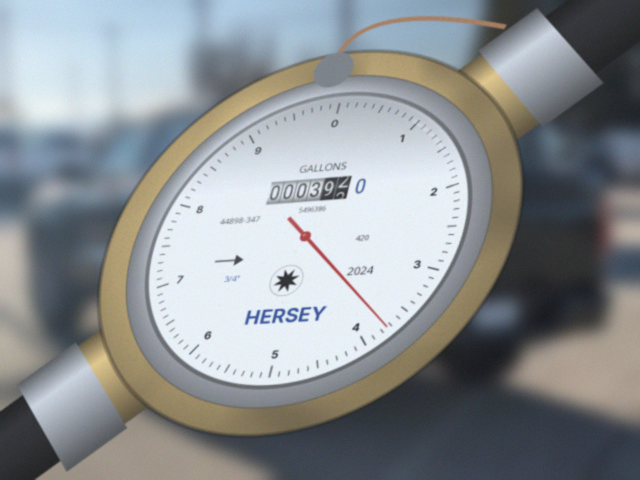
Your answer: 3923.7
